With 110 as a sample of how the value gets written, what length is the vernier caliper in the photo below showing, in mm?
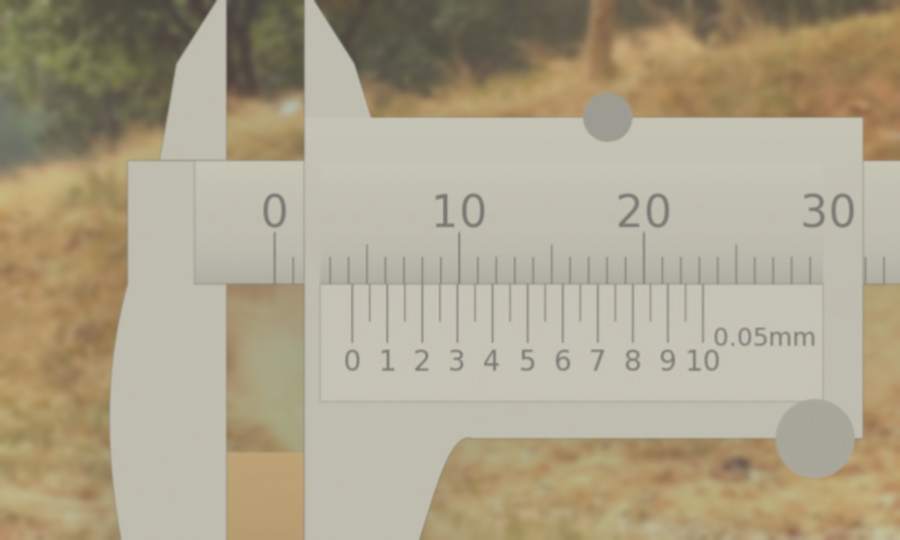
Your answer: 4.2
